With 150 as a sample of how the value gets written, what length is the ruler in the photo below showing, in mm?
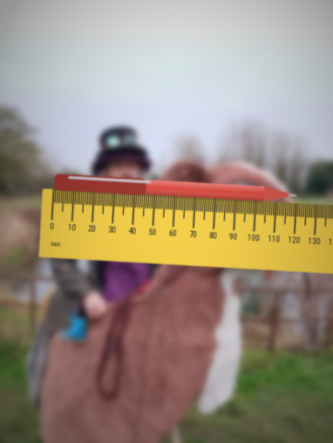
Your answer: 120
